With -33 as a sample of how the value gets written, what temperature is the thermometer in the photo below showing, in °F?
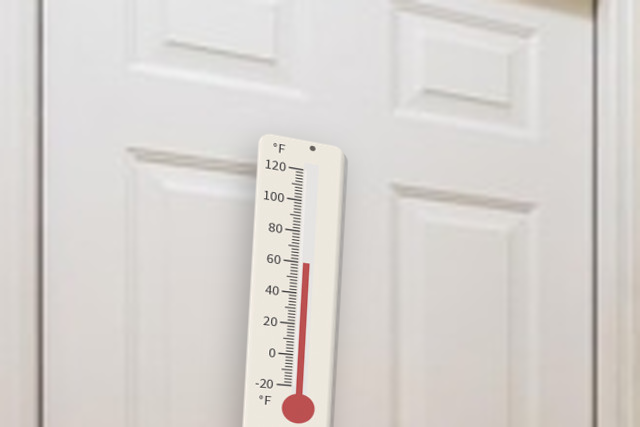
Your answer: 60
